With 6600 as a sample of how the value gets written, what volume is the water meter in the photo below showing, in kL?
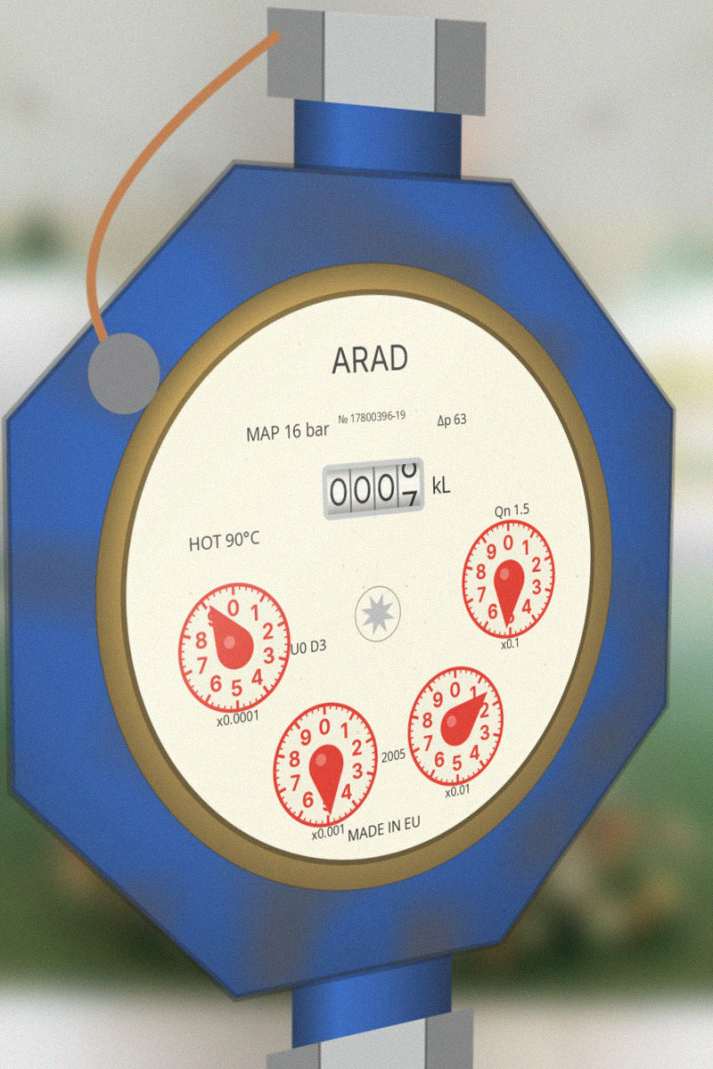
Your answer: 6.5149
